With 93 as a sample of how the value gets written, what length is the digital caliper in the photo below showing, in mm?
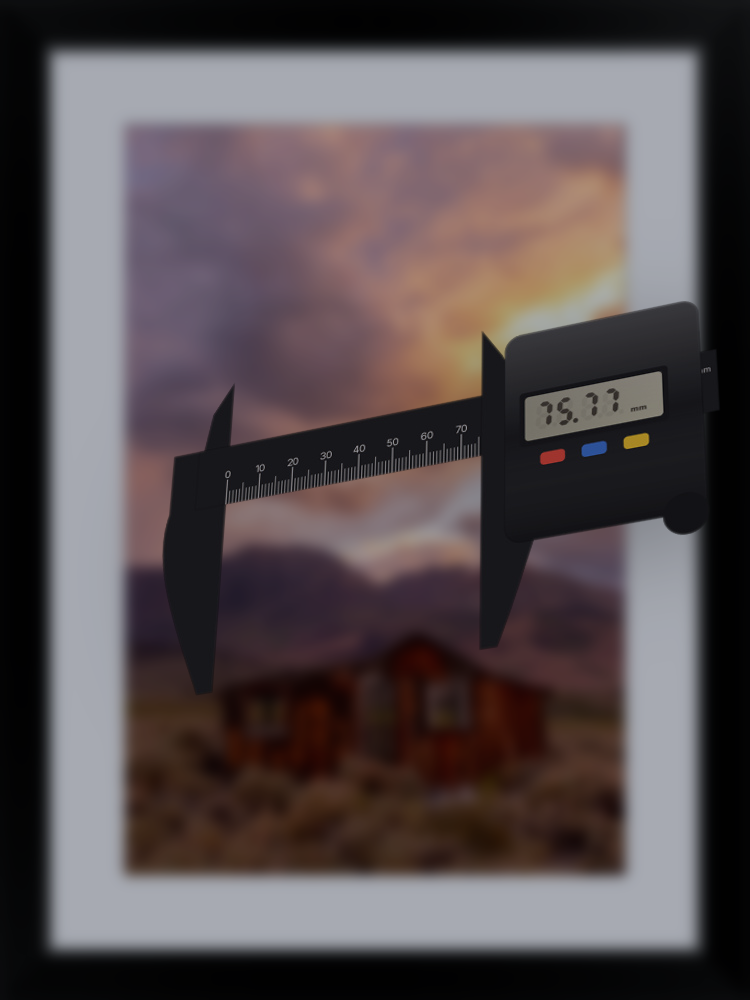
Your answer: 75.77
